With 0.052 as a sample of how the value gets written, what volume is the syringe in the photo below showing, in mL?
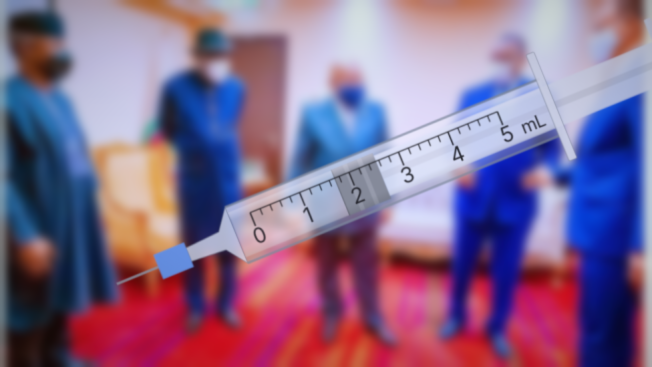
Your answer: 1.7
